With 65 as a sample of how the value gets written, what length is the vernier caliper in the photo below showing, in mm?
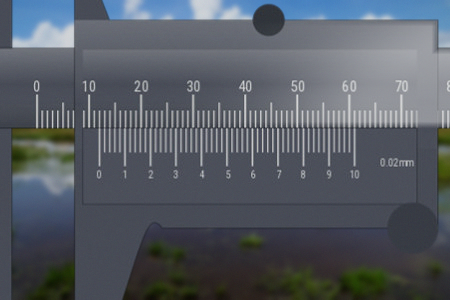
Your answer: 12.0
